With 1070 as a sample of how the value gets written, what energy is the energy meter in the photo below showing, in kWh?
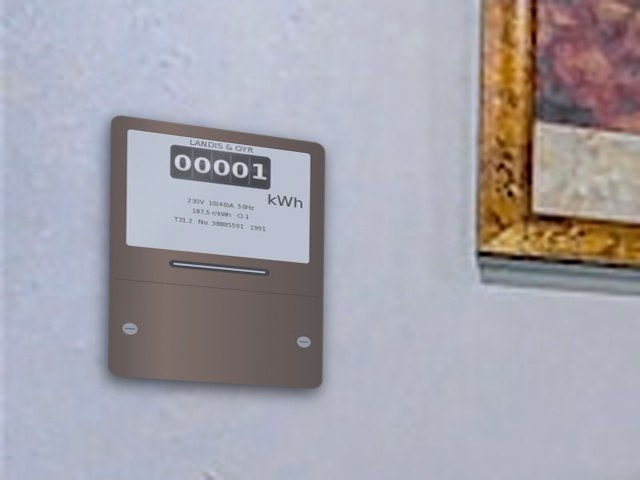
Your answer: 1
